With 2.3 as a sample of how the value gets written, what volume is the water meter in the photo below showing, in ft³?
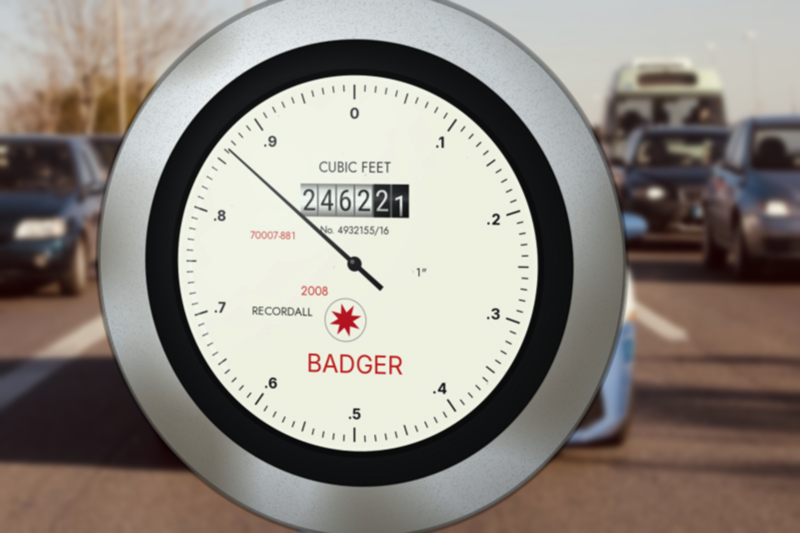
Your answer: 246220.86
